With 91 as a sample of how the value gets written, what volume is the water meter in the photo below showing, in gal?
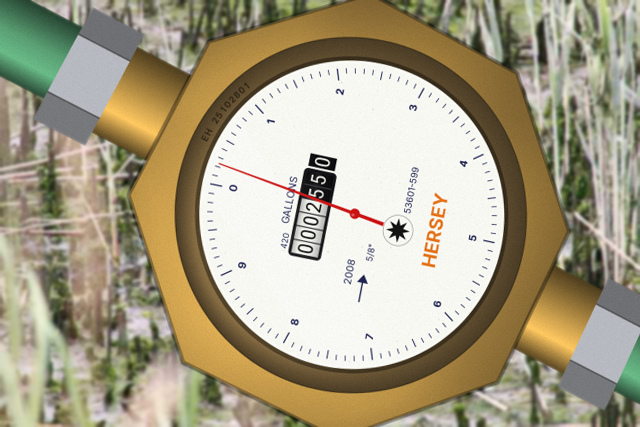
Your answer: 2550.2
